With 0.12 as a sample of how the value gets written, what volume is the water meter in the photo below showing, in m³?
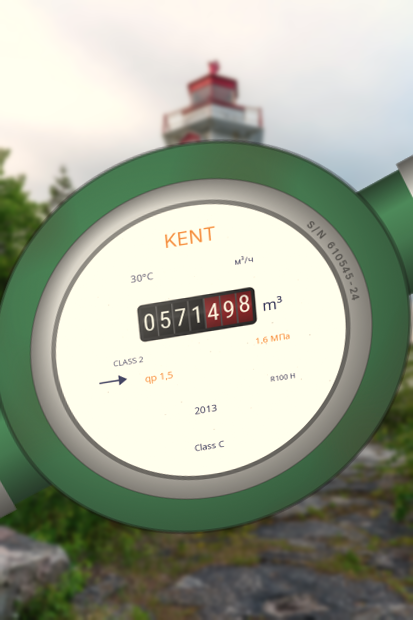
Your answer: 571.498
